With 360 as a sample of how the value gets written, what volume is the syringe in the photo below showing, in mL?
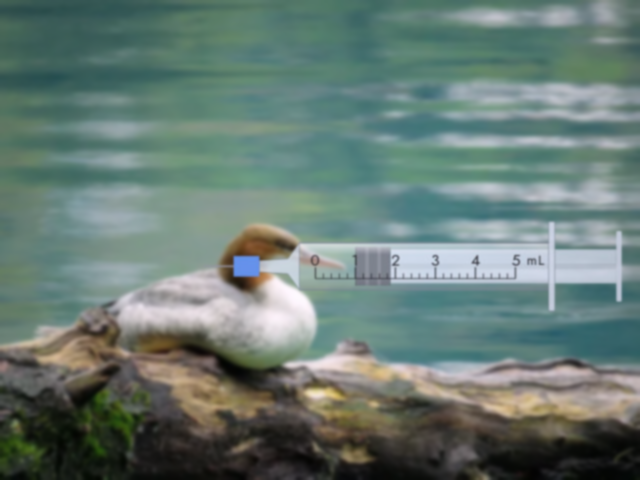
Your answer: 1
